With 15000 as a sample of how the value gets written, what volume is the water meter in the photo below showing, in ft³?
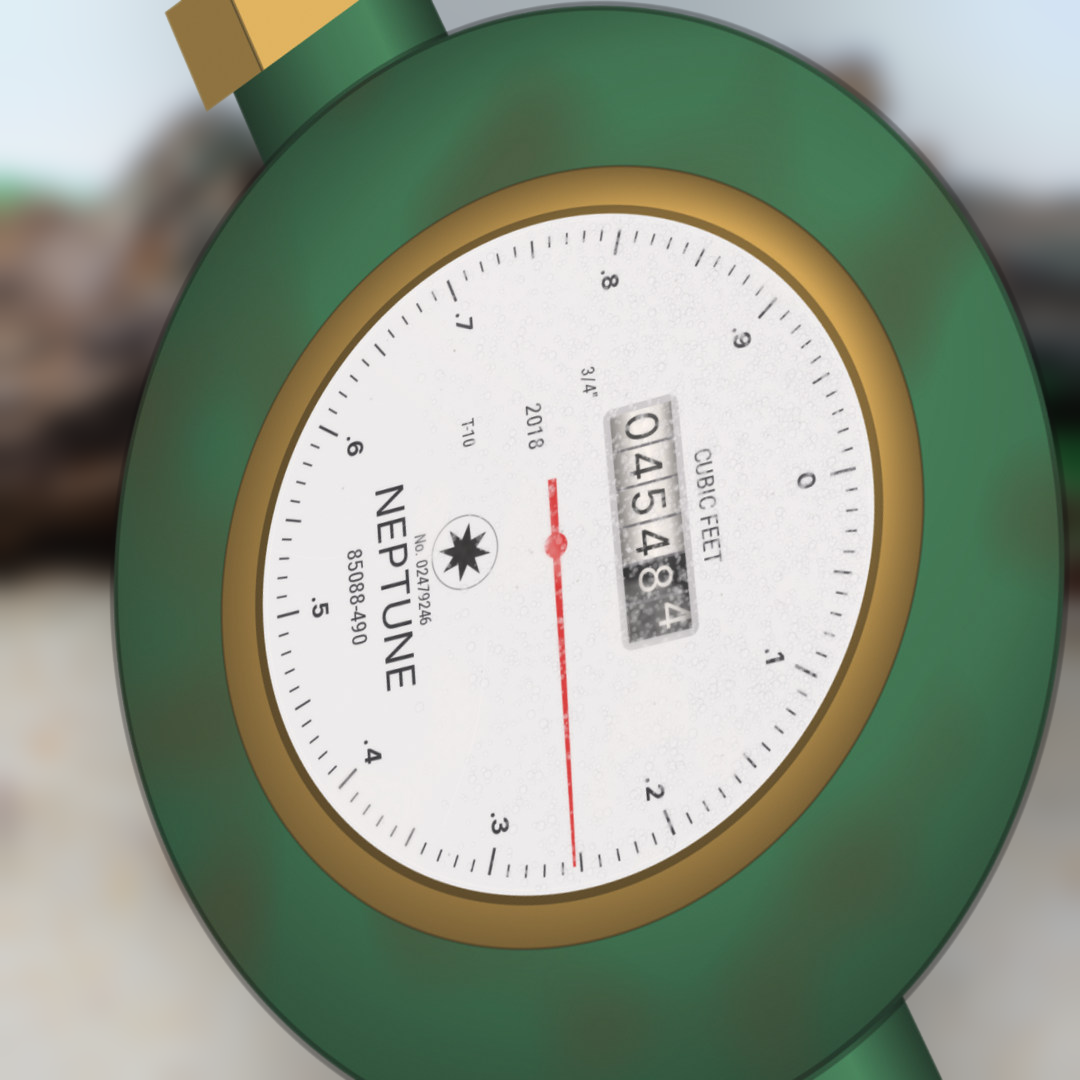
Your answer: 45484.25
